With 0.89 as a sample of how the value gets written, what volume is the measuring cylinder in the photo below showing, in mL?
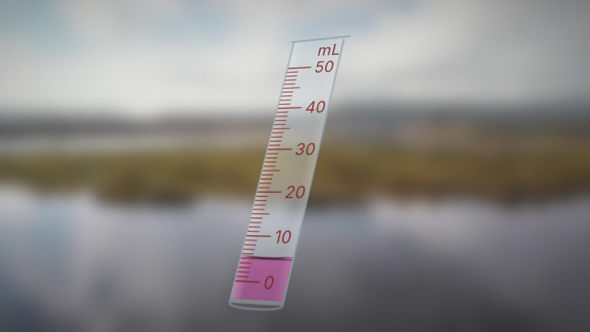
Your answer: 5
